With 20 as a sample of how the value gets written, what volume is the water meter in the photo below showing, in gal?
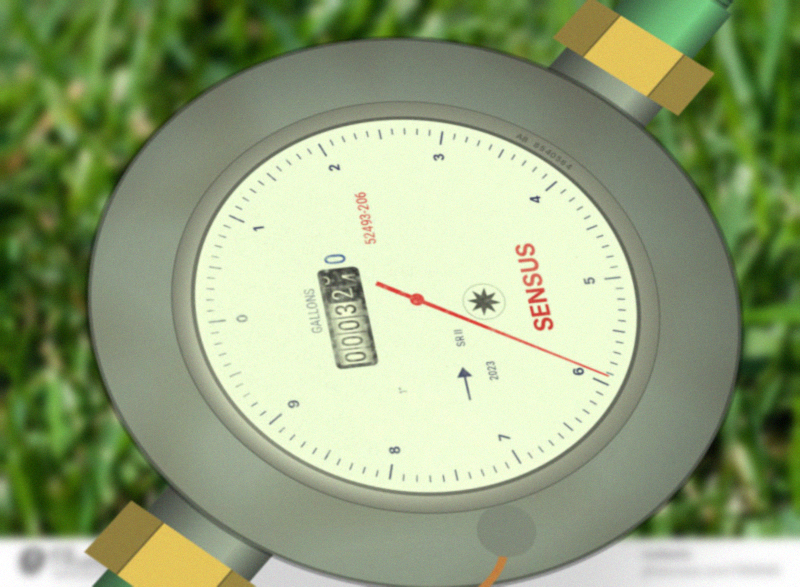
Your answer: 3235.9
